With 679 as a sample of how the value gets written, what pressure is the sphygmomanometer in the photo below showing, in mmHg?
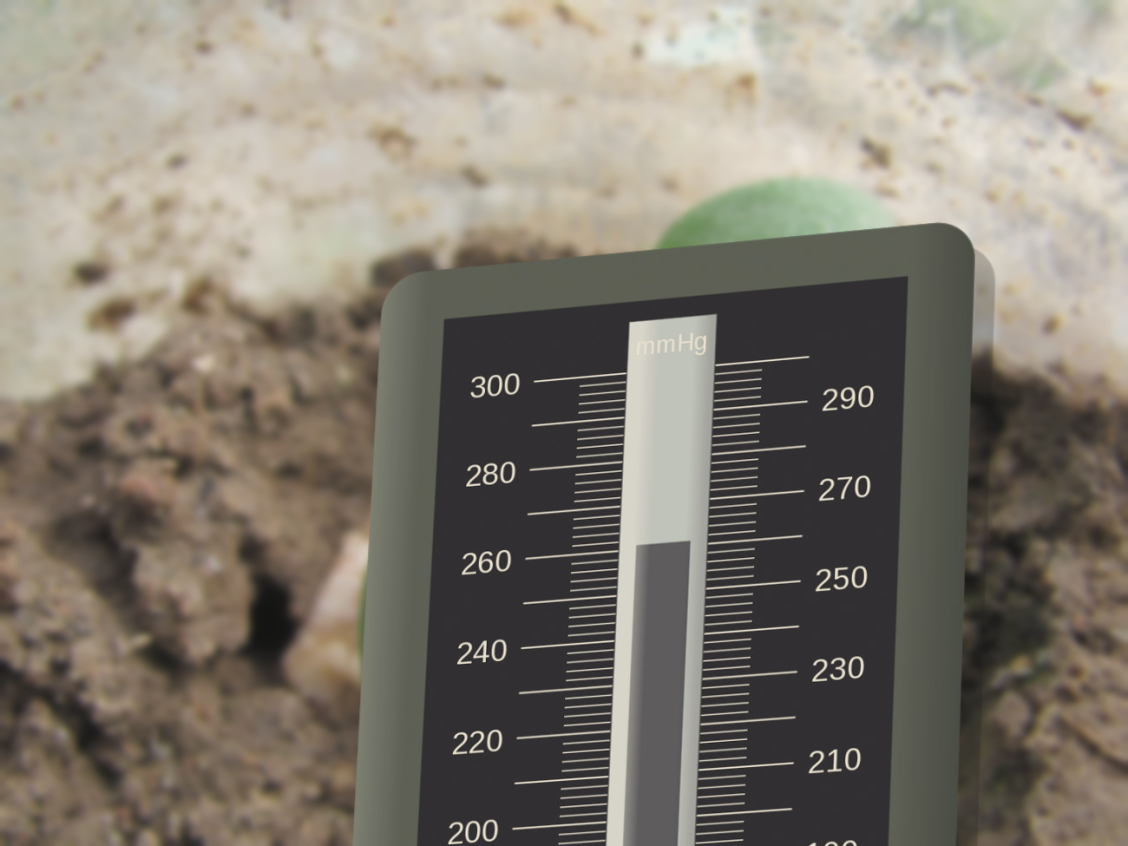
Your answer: 261
